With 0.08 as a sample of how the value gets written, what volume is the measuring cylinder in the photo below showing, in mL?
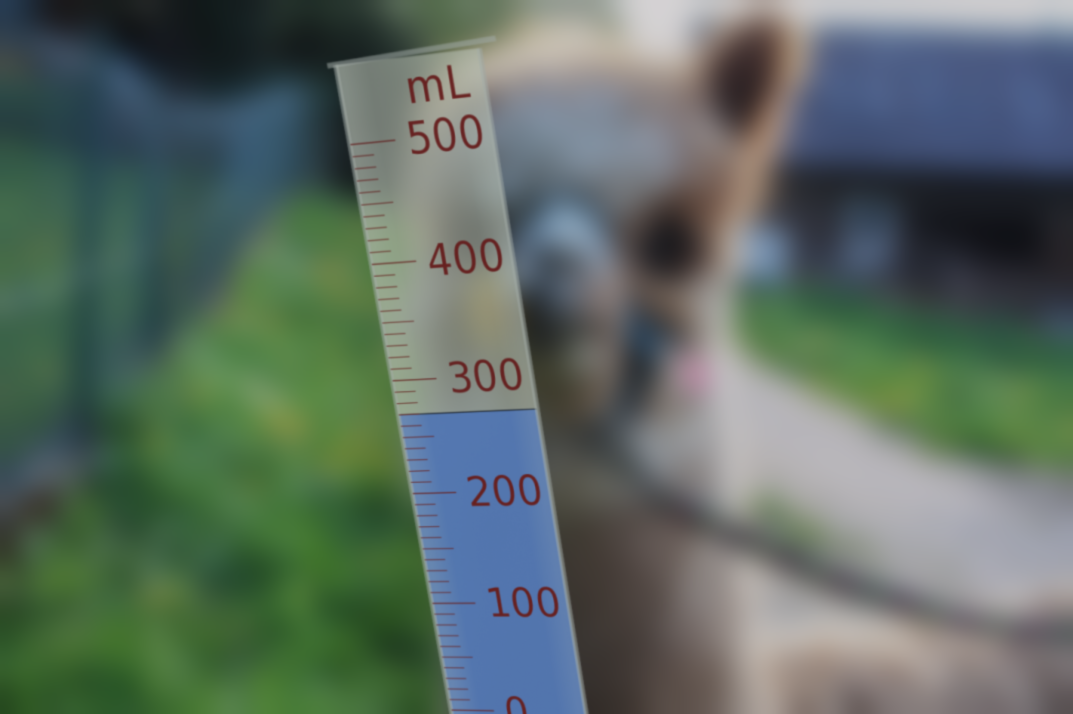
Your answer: 270
